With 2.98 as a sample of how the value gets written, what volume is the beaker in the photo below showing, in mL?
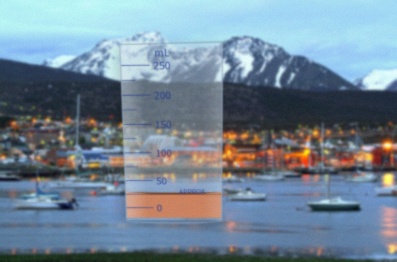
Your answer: 25
